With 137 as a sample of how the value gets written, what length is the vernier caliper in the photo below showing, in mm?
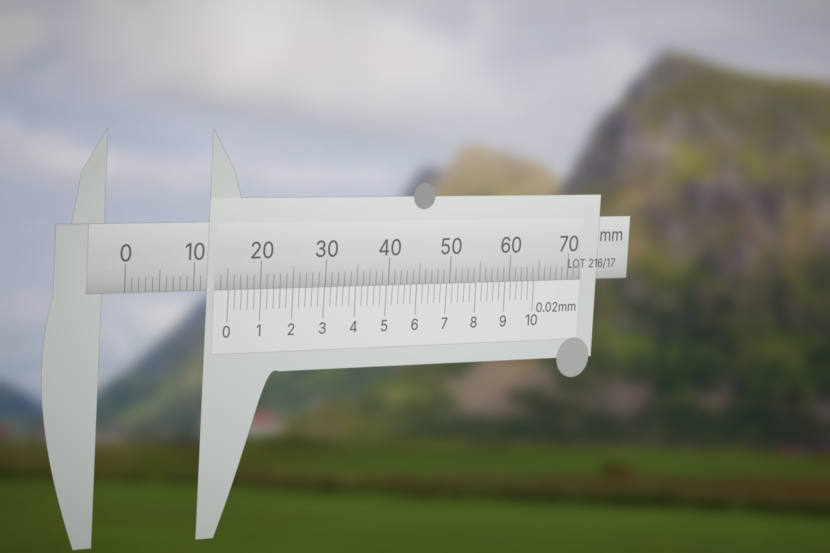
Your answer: 15.2
